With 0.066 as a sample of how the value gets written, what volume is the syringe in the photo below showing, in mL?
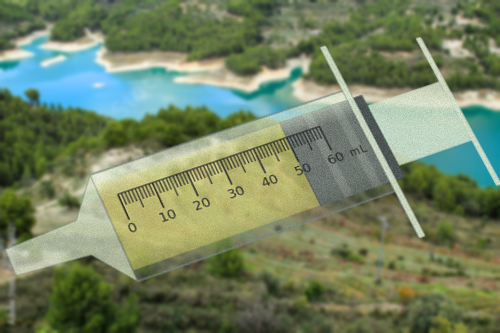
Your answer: 50
